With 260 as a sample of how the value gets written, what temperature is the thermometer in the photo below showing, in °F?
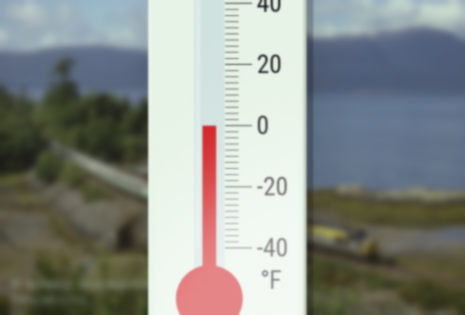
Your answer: 0
